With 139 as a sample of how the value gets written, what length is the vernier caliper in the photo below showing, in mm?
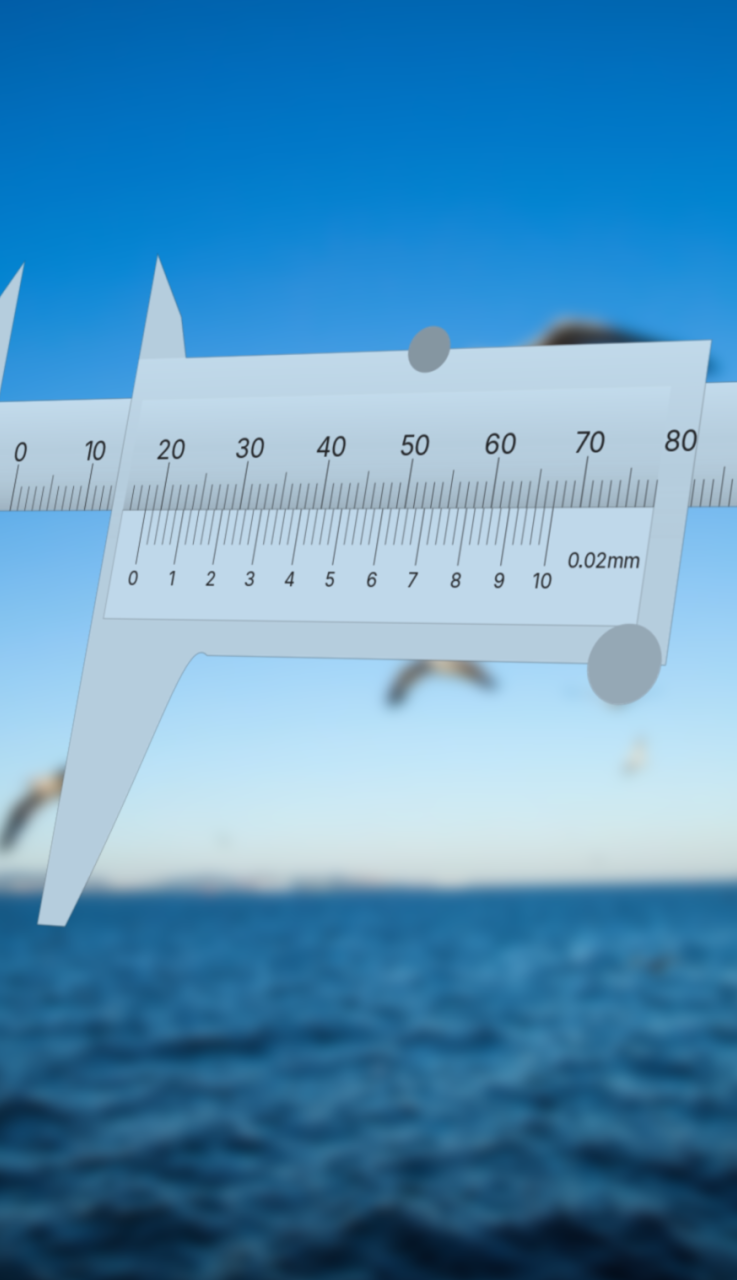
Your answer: 18.0
